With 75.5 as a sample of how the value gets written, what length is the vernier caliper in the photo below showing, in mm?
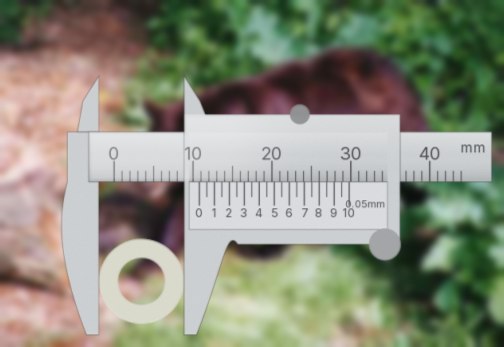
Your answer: 10.8
